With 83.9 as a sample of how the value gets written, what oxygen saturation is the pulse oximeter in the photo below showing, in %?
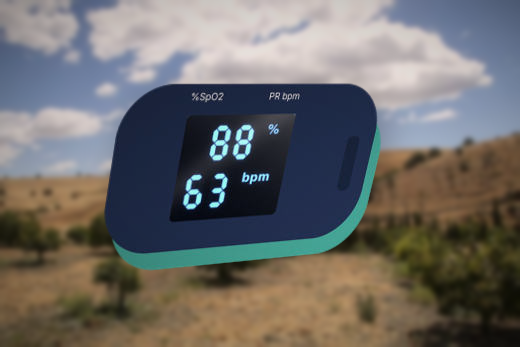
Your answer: 88
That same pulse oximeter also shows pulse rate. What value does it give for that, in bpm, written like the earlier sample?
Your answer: 63
